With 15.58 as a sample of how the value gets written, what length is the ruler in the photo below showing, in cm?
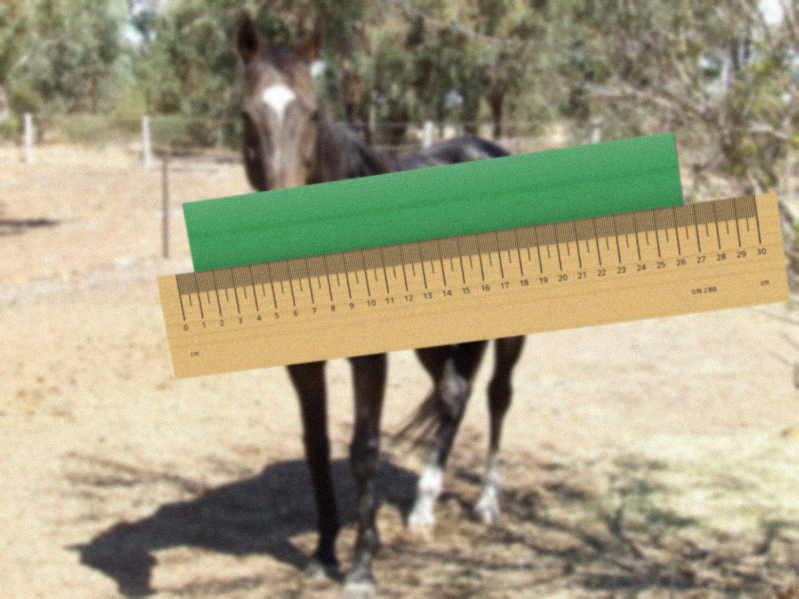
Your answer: 25.5
